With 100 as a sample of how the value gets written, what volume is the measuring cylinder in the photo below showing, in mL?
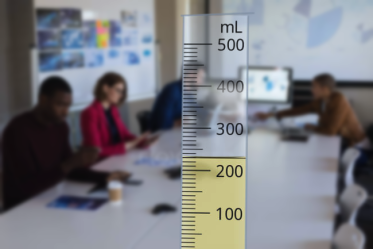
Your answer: 230
